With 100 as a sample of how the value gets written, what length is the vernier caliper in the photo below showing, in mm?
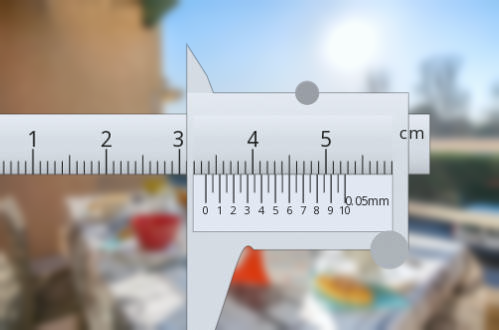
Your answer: 33.6
